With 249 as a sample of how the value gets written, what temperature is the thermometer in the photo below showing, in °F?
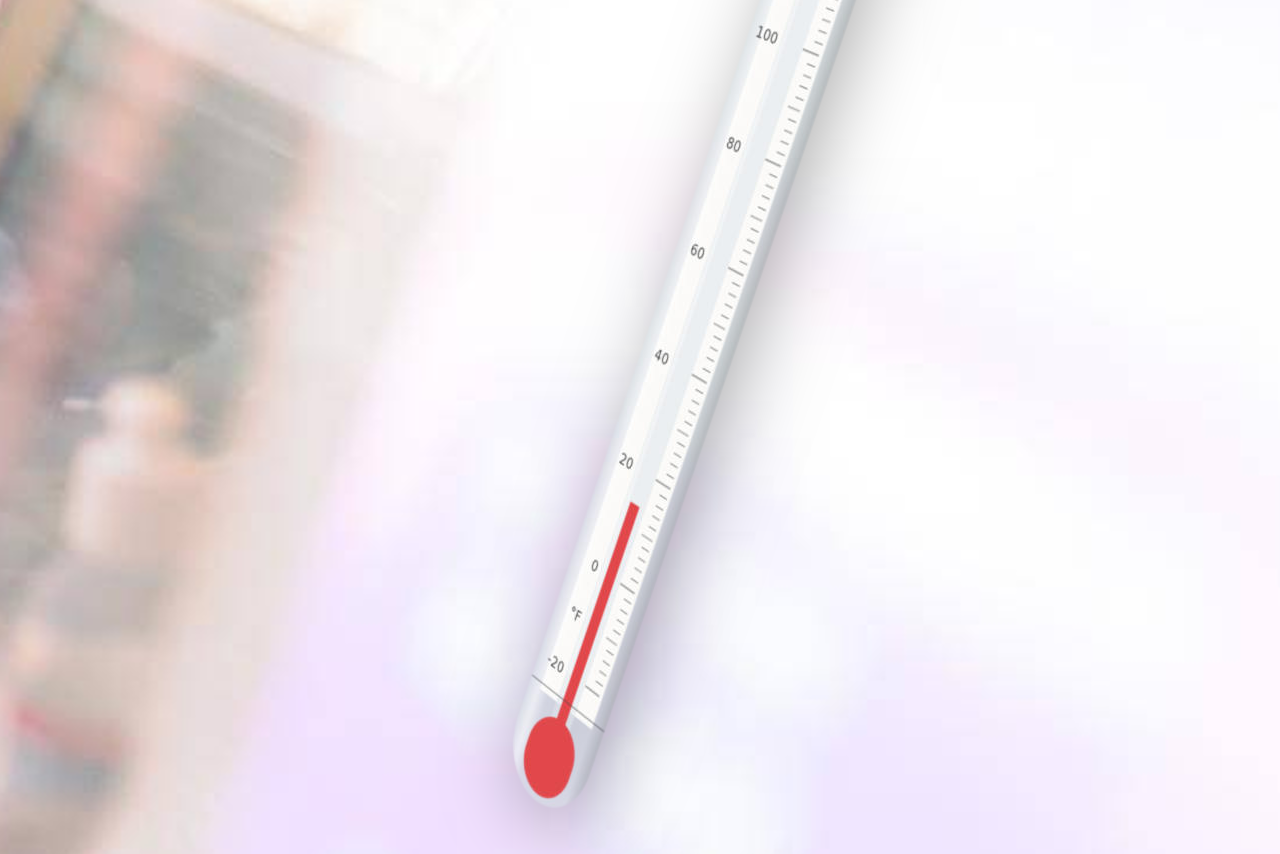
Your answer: 14
